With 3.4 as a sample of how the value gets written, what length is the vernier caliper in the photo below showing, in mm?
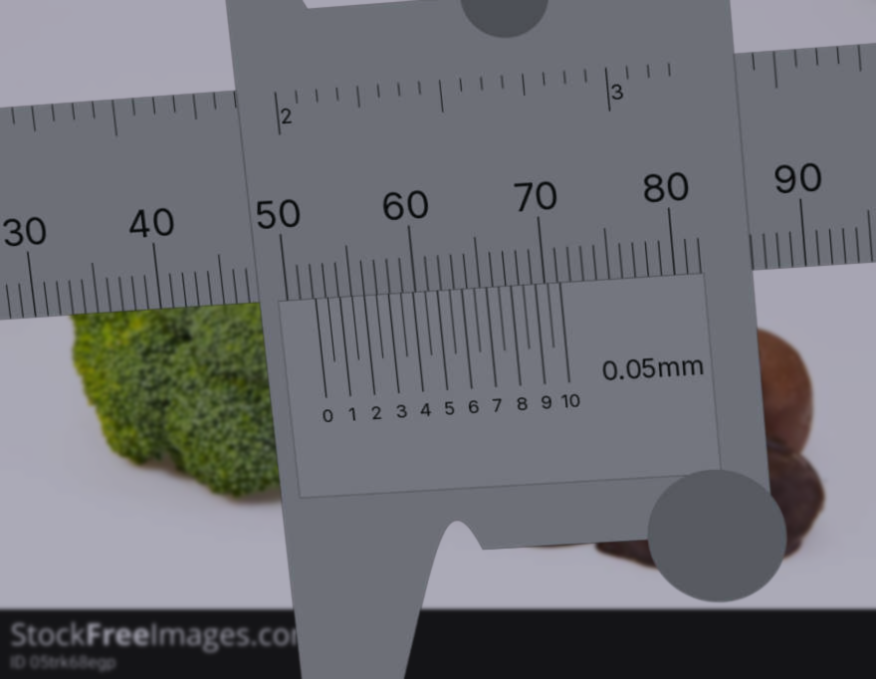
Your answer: 52.2
